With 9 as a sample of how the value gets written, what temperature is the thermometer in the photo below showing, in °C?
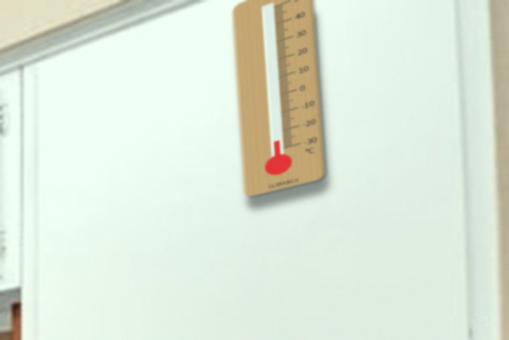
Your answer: -25
